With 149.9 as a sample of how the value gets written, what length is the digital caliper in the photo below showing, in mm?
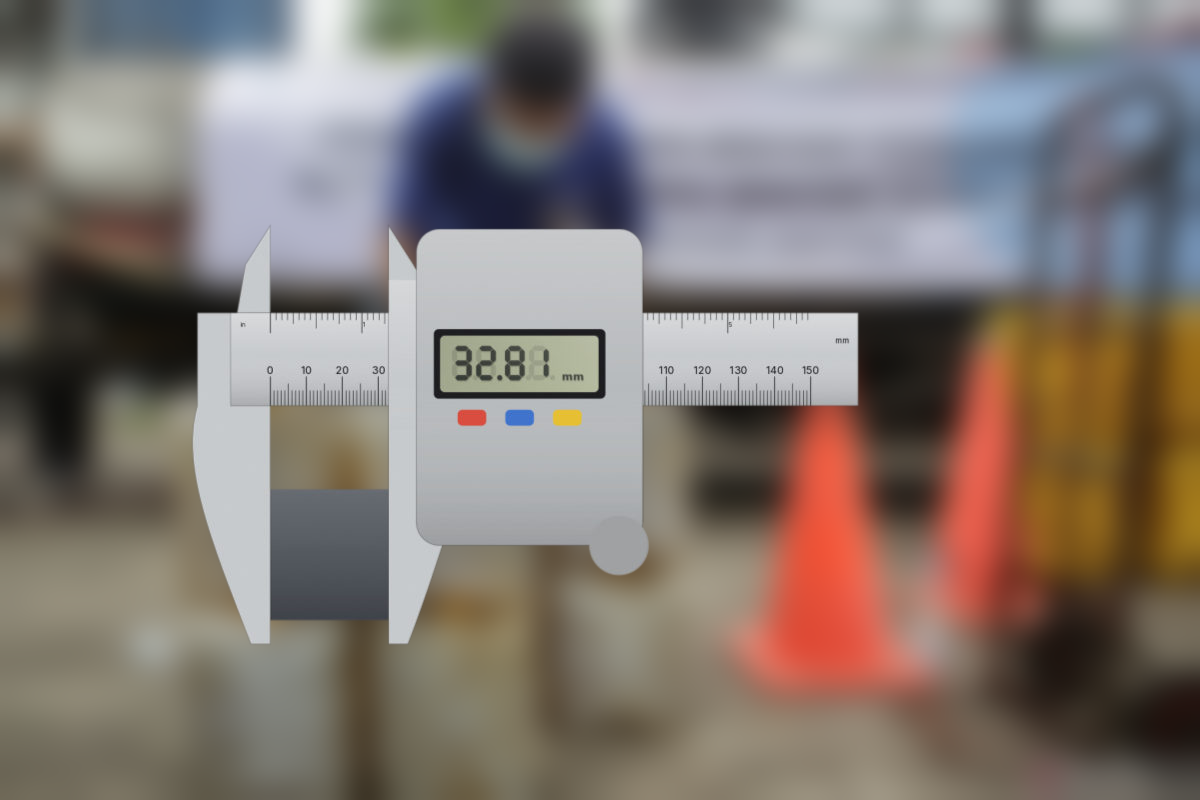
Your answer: 32.81
